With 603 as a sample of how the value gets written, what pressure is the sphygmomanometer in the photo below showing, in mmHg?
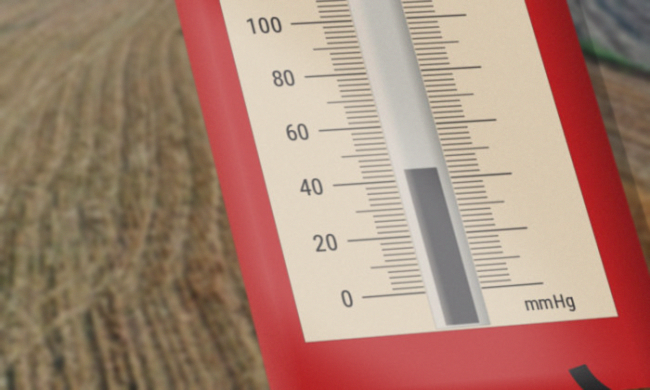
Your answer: 44
